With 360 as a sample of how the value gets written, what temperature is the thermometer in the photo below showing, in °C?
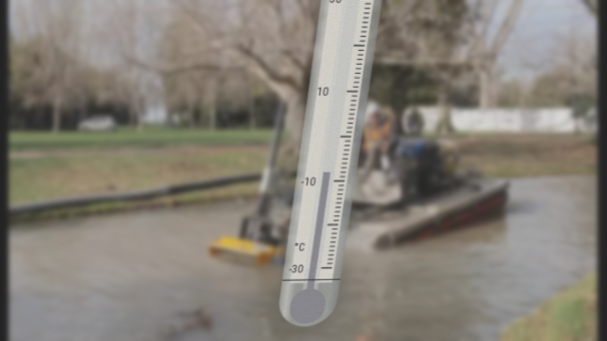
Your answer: -8
